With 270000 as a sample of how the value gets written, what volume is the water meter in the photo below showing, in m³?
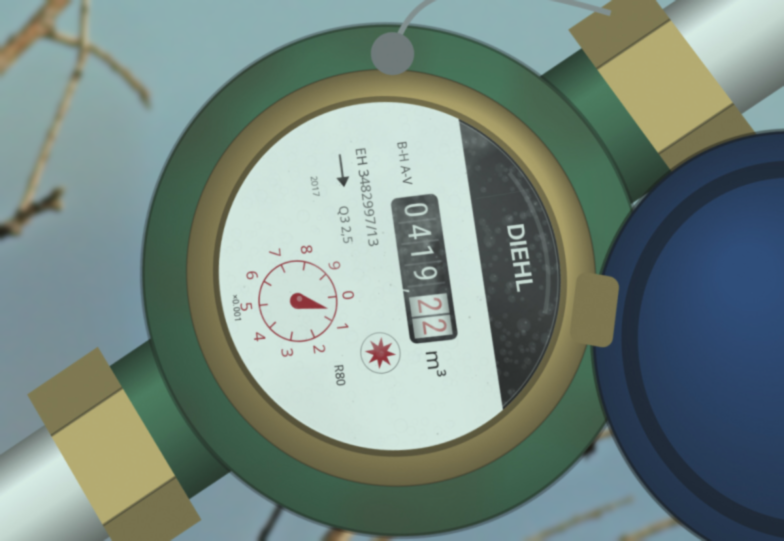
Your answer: 419.220
